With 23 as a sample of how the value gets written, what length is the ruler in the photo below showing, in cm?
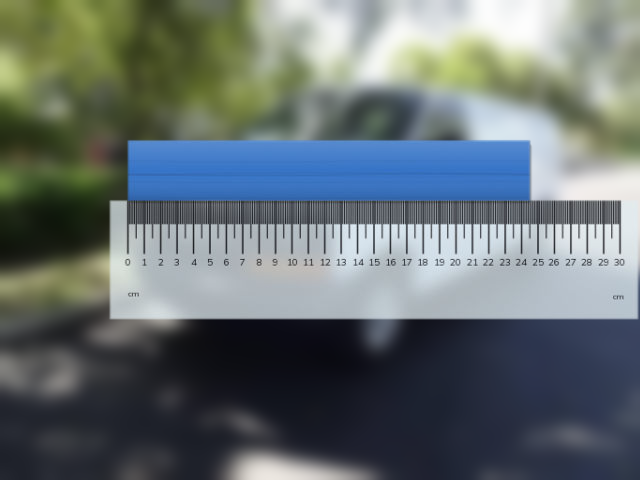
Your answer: 24.5
